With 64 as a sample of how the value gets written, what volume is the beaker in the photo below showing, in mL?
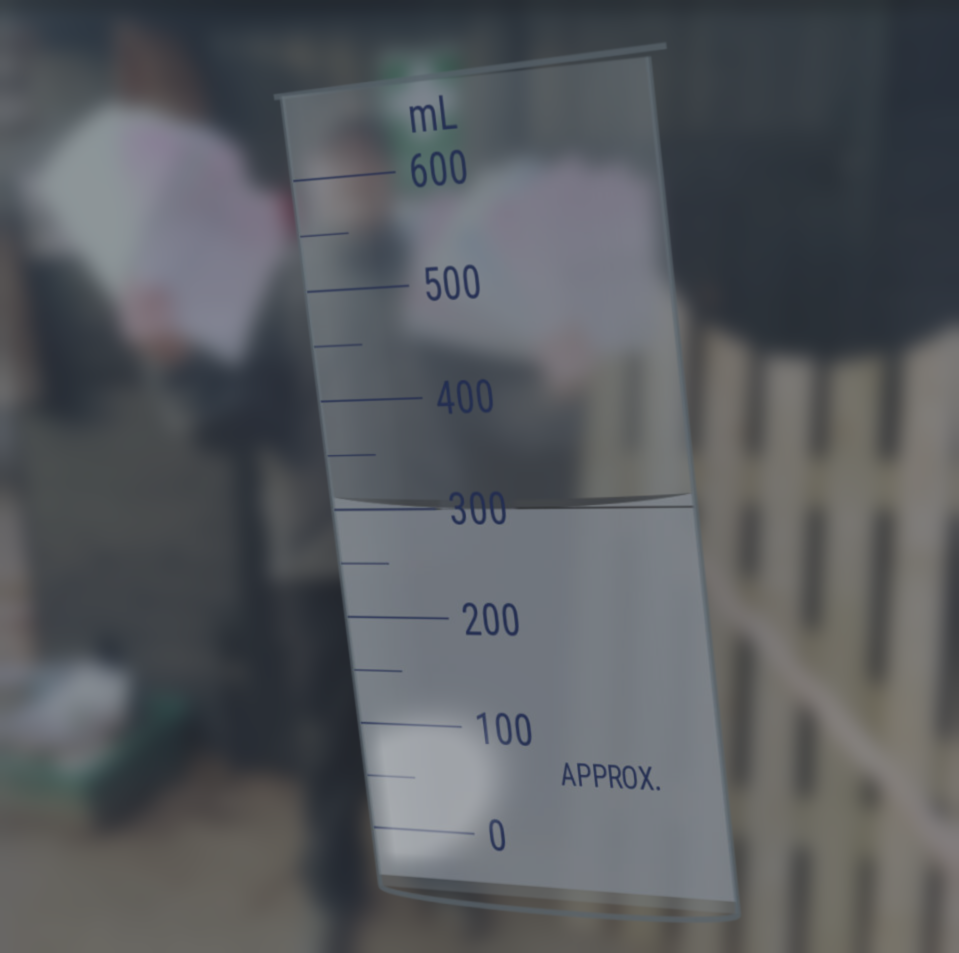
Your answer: 300
